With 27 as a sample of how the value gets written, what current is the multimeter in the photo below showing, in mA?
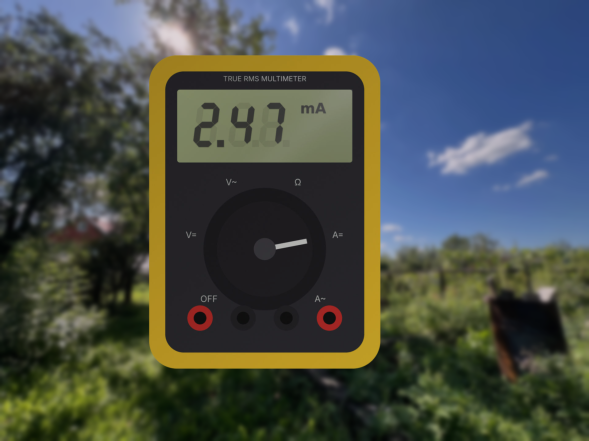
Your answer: 2.47
